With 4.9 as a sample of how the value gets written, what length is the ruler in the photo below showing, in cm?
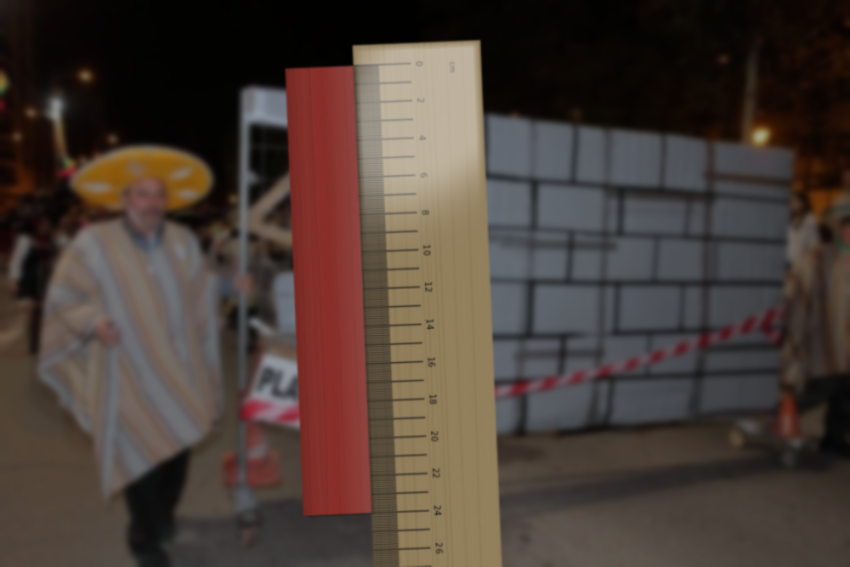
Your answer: 24
